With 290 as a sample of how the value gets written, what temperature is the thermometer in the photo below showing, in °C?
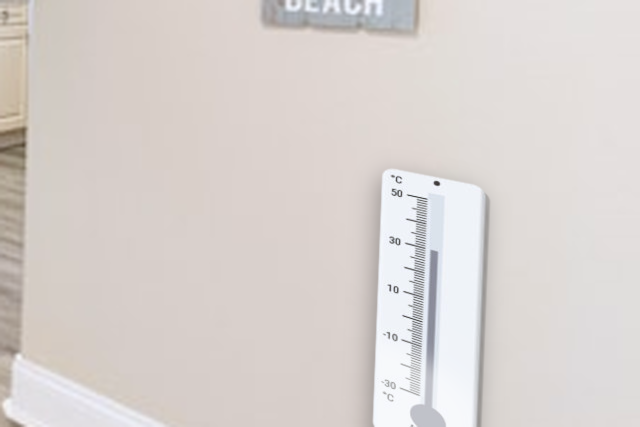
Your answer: 30
